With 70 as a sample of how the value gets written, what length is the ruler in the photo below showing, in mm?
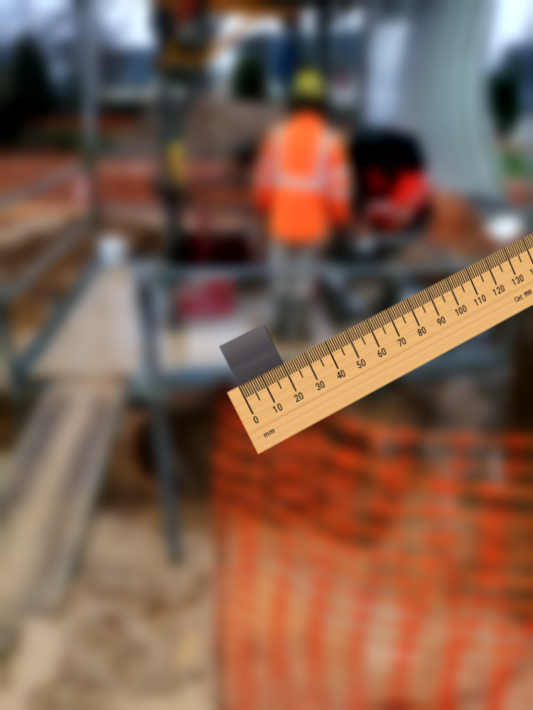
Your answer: 20
